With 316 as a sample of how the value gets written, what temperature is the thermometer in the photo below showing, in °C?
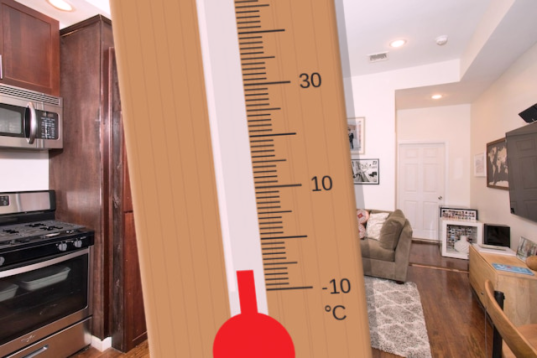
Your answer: -6
